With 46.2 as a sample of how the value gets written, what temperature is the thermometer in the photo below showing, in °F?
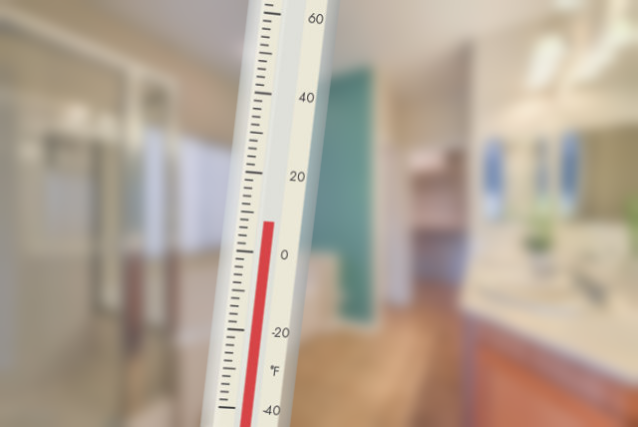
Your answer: 8
